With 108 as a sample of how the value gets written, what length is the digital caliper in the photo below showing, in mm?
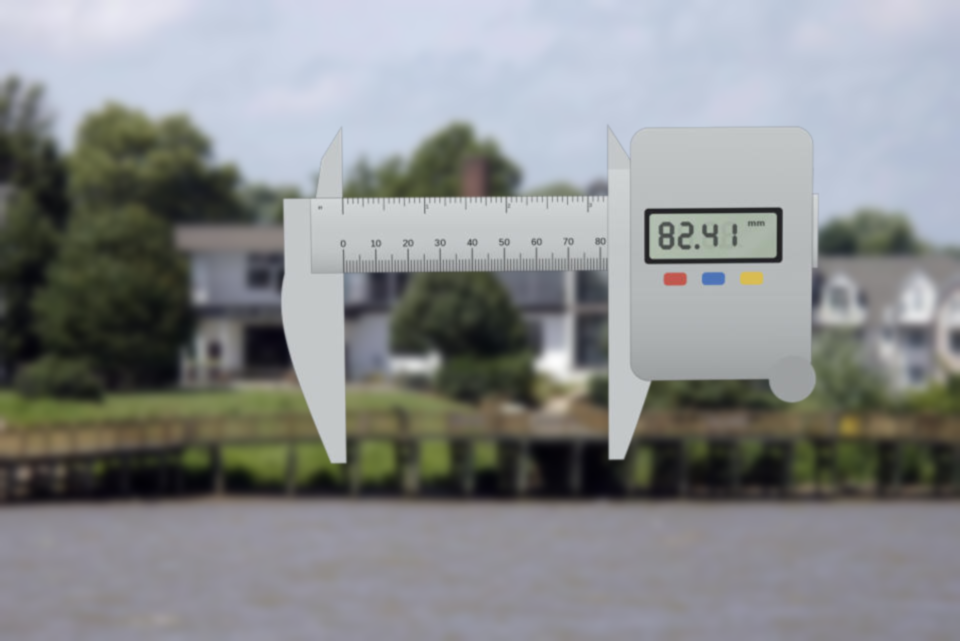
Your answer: 82.41
